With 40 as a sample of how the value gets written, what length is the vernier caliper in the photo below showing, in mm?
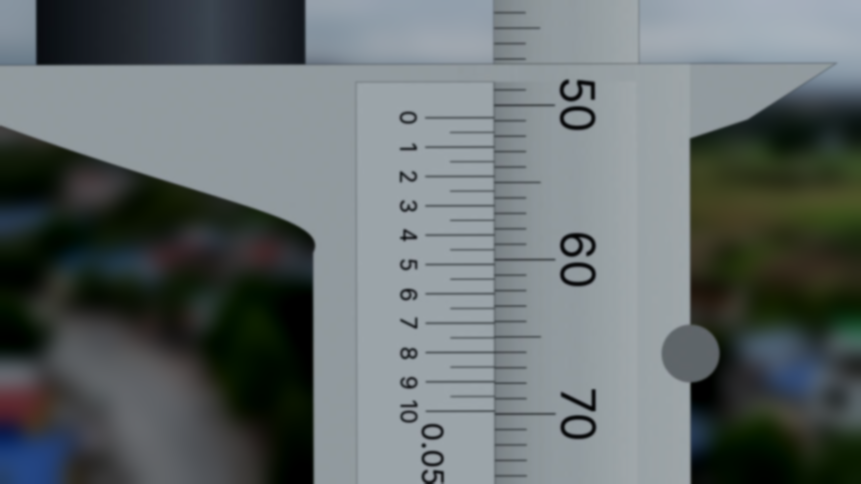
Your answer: 50.8
